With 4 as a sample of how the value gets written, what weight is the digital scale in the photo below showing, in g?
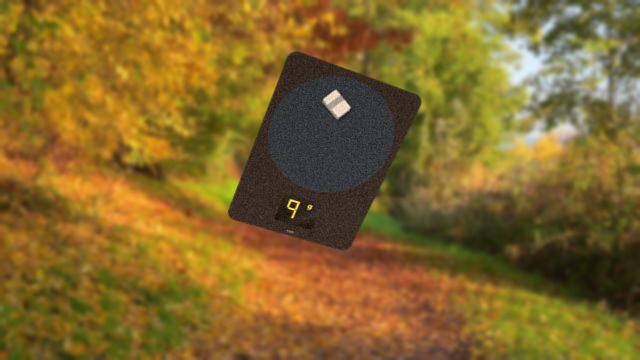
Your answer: 9
